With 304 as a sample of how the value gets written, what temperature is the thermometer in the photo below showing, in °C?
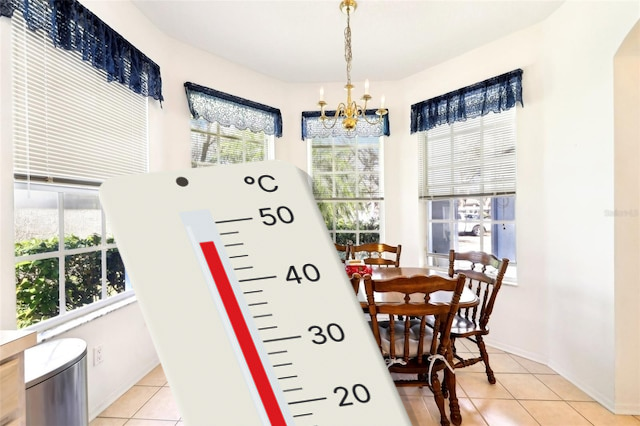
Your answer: 47
